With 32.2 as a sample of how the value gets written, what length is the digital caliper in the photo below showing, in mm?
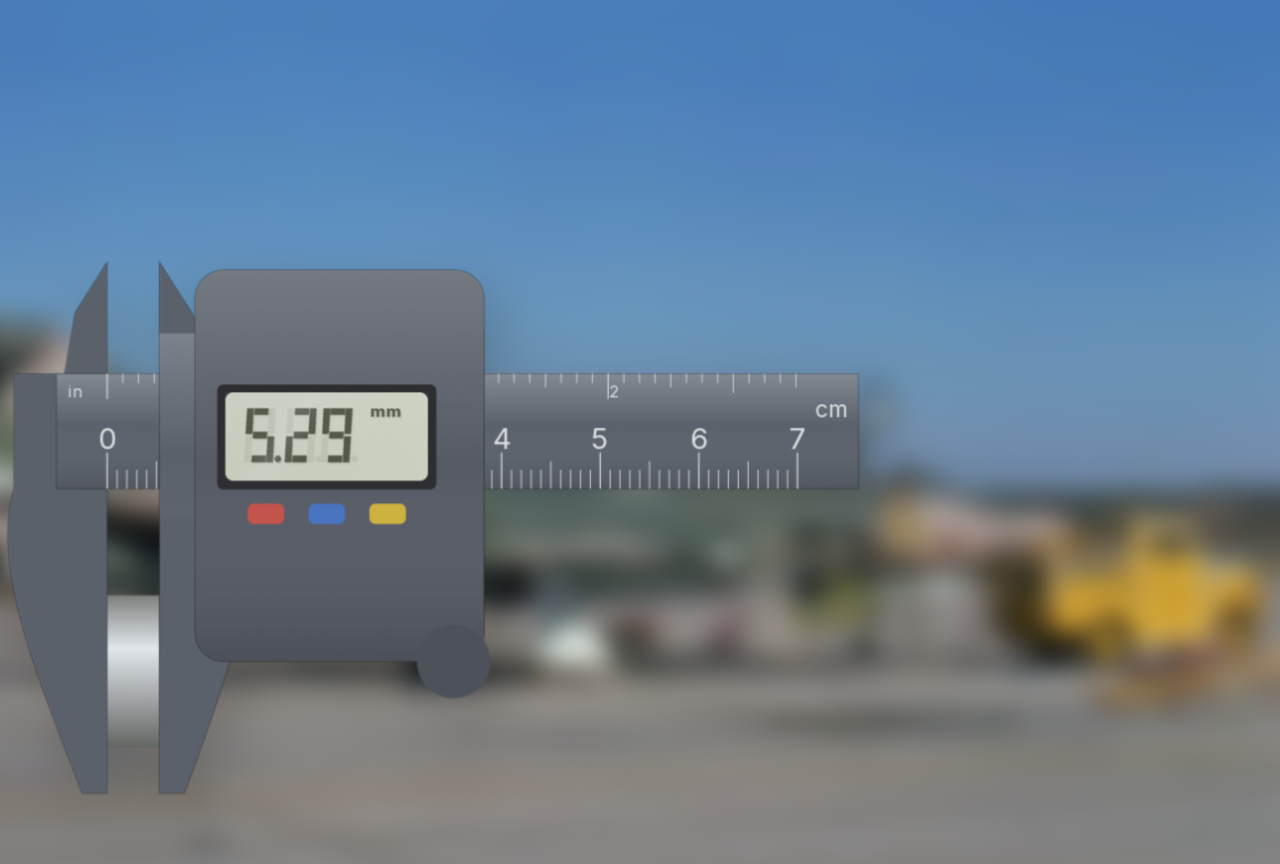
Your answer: 5.29
